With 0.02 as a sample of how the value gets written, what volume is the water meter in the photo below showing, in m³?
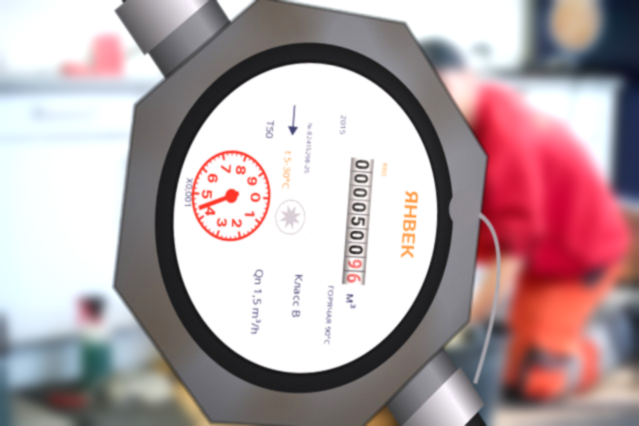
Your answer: 500.964
